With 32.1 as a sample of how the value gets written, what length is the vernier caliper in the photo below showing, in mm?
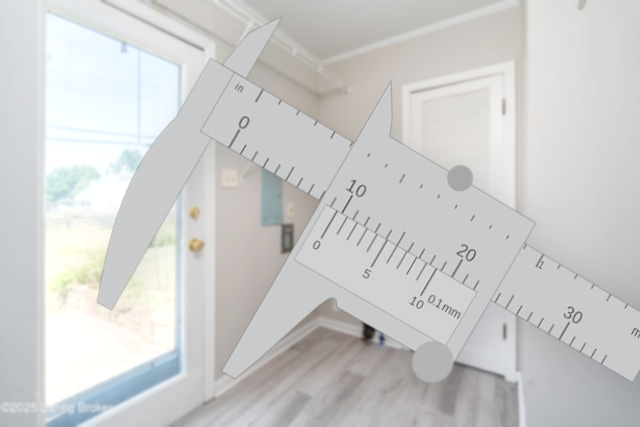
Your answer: 9.6
